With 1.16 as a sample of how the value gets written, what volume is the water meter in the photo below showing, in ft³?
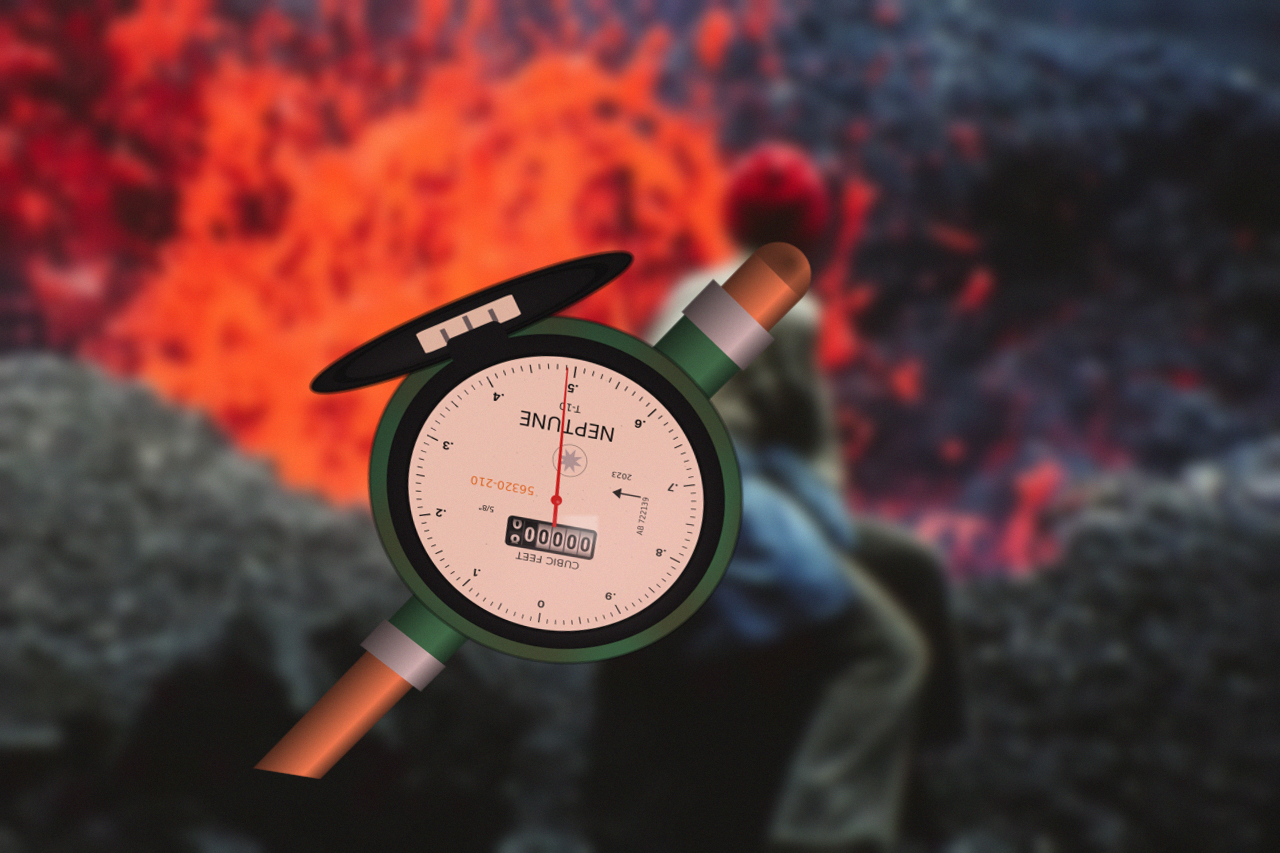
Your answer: 8.49
